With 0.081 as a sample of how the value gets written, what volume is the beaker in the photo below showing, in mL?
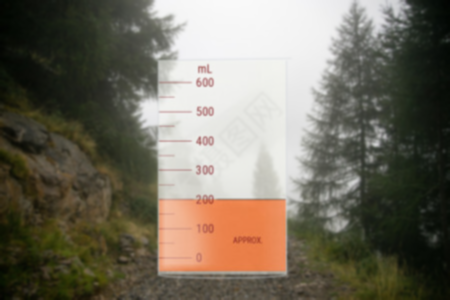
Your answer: 200
